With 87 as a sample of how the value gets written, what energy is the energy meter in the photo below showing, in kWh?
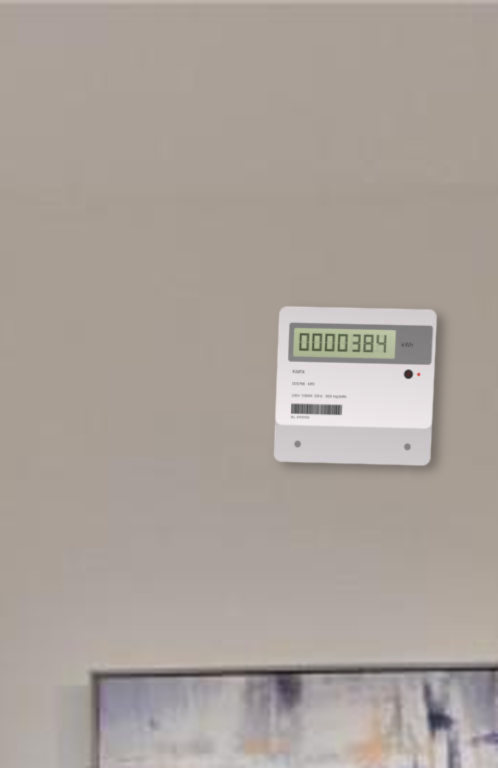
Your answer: 384
